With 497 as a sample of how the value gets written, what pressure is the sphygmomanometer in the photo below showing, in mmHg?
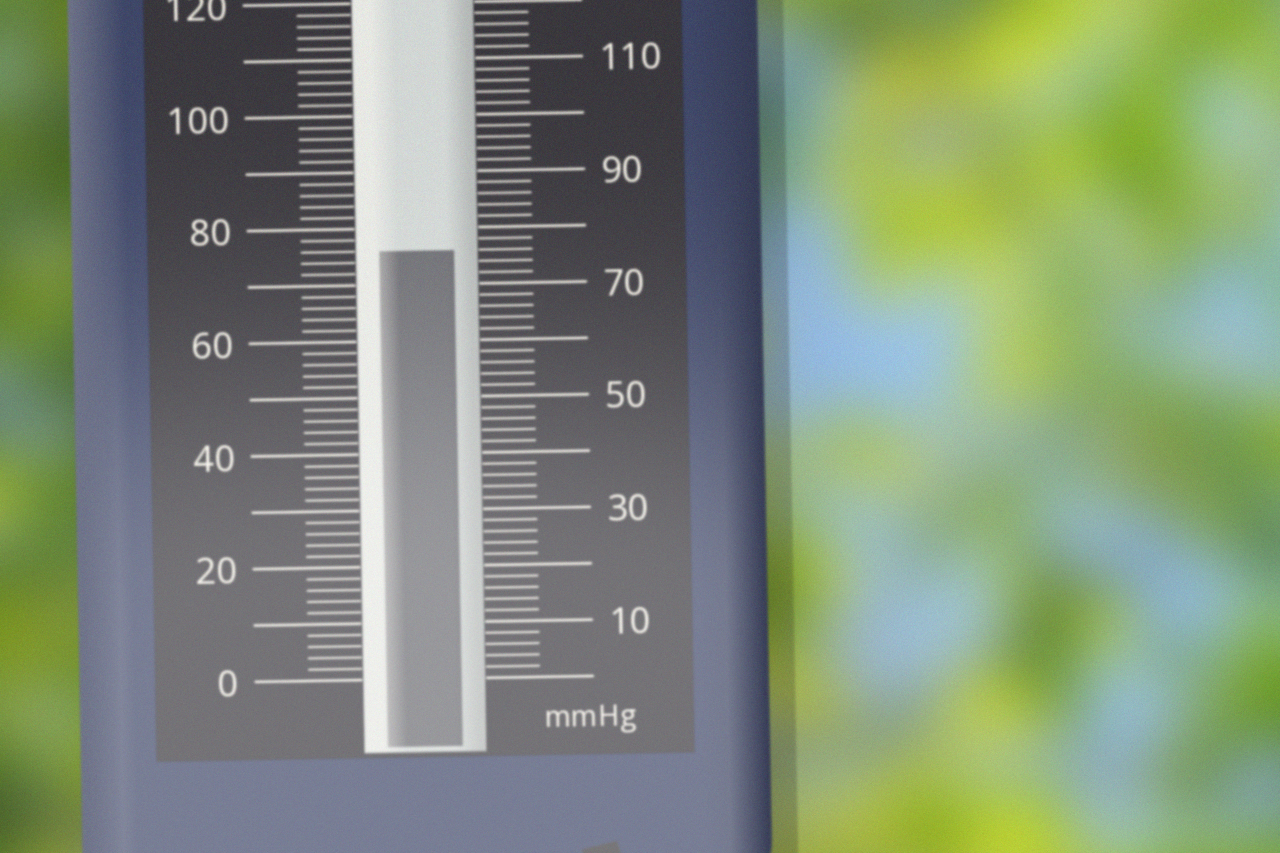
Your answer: 76
